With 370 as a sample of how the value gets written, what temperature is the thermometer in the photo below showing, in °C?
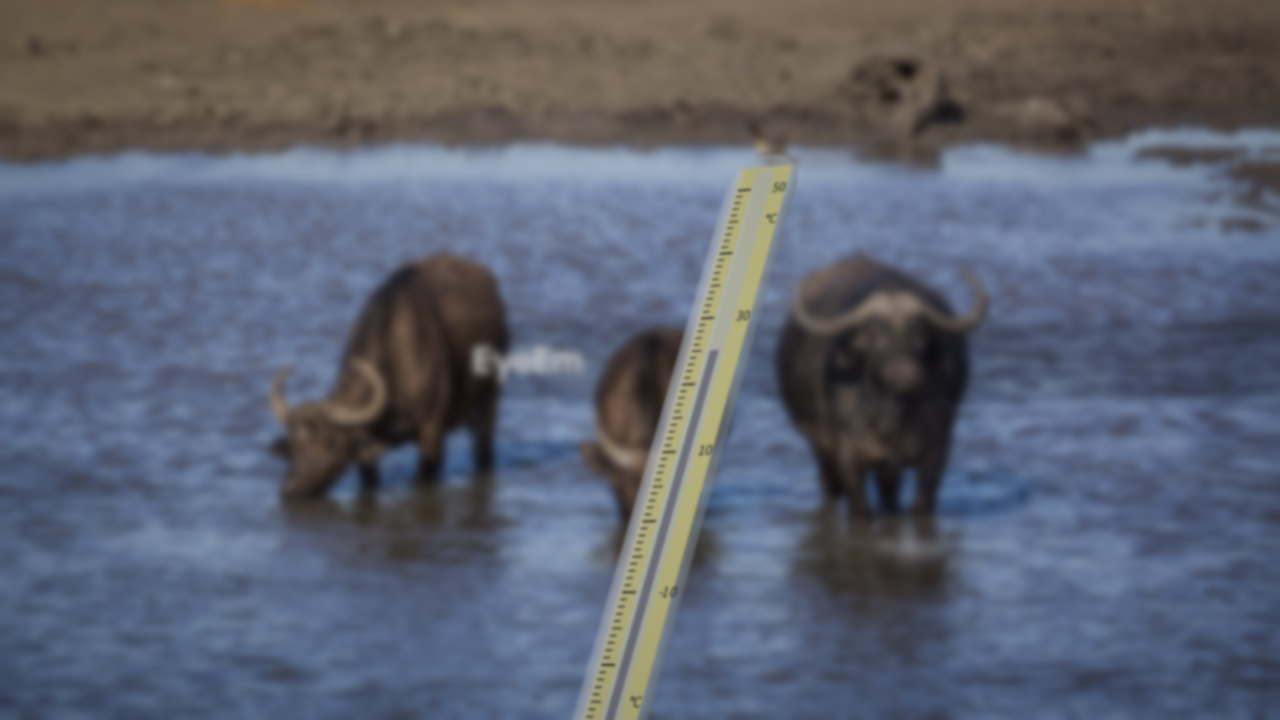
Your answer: 25
